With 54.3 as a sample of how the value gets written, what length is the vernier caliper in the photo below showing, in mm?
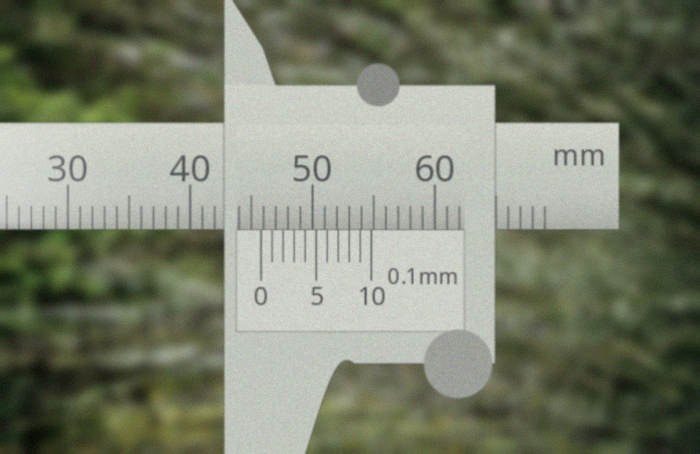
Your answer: 45.8
